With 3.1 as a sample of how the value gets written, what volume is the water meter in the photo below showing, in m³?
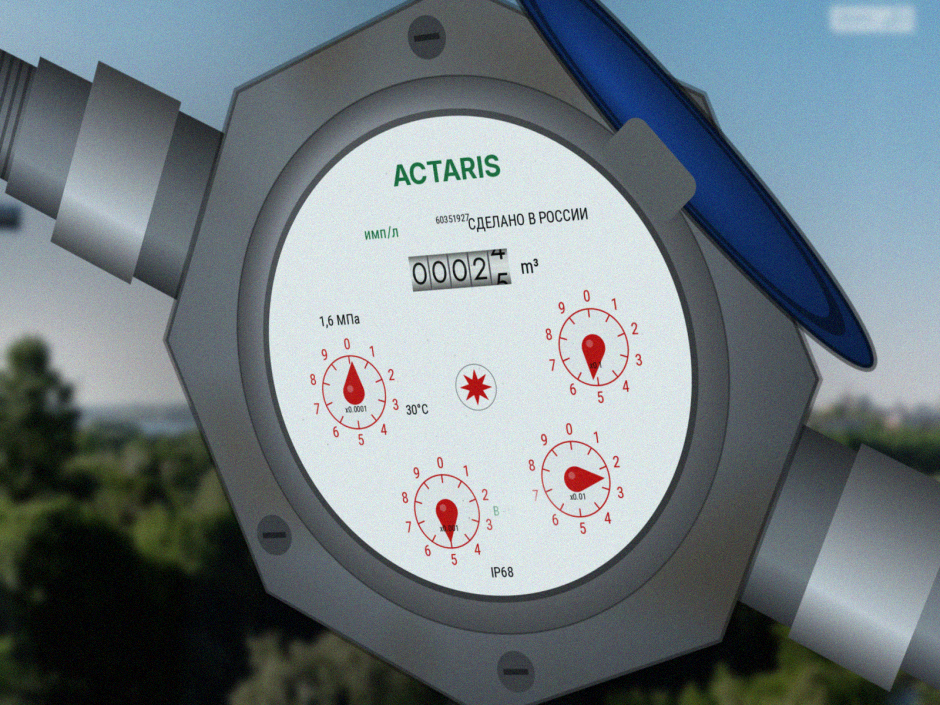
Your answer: 24.5250
